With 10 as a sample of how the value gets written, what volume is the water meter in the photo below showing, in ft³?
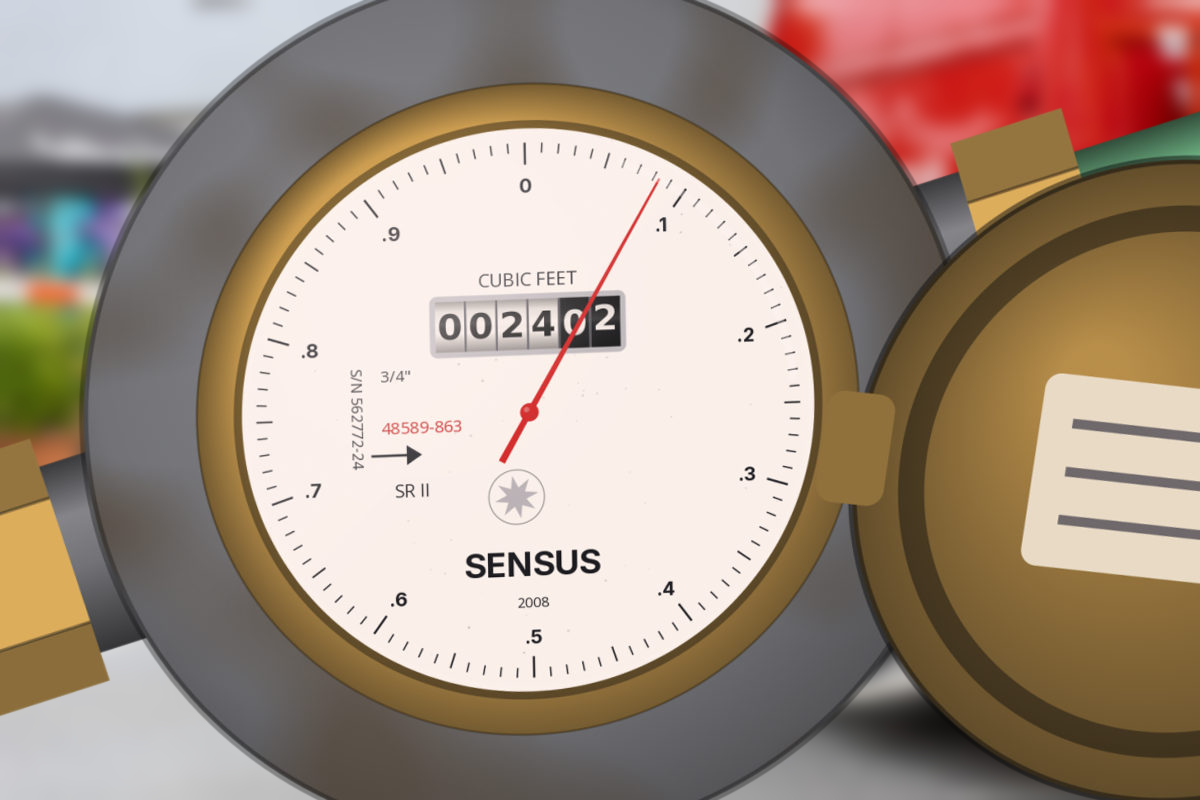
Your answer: 2402.08
